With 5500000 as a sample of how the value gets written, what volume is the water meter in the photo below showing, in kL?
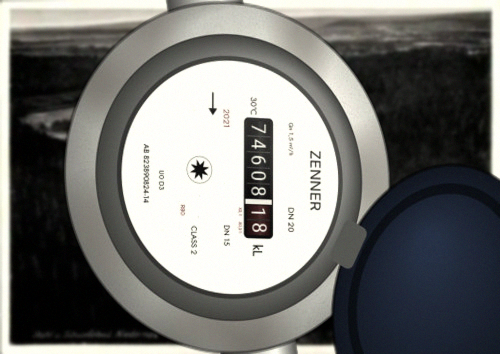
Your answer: 74608.18
